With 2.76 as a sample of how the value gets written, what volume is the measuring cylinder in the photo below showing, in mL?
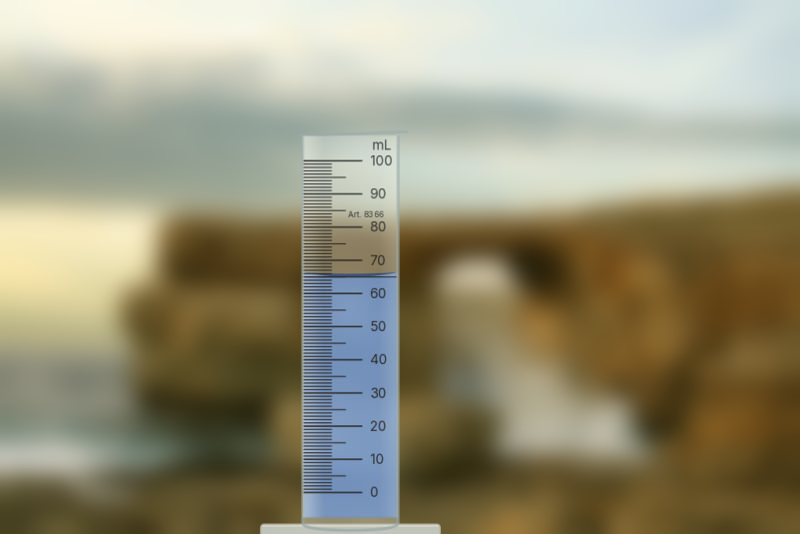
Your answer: 65
